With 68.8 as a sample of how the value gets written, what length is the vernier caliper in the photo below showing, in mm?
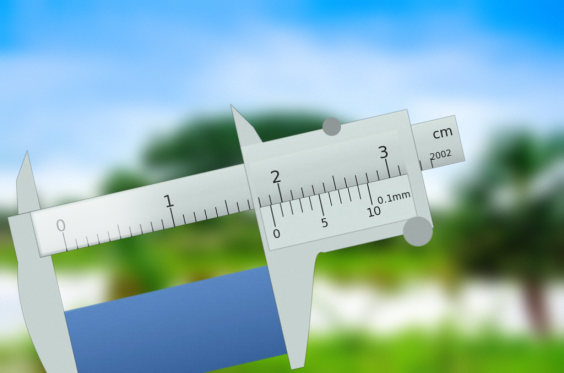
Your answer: 18.9
